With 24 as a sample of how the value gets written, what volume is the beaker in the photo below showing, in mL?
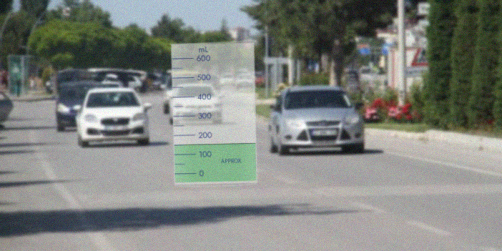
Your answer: 150
